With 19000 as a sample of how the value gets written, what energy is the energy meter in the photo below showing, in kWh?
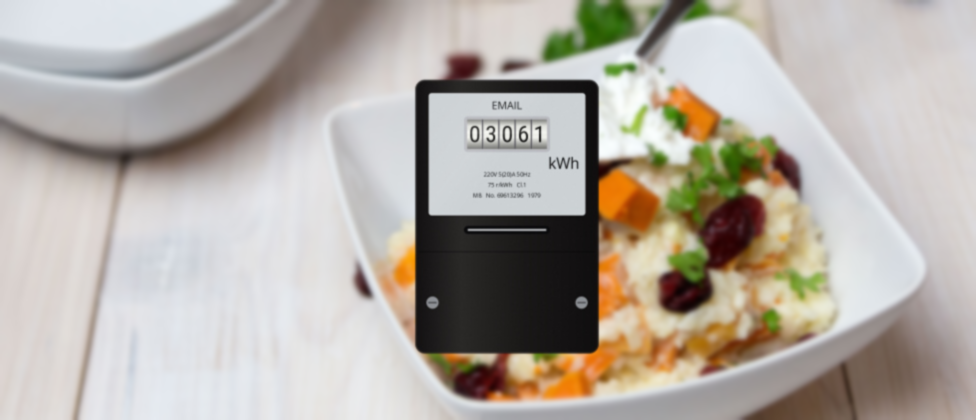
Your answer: 3061
